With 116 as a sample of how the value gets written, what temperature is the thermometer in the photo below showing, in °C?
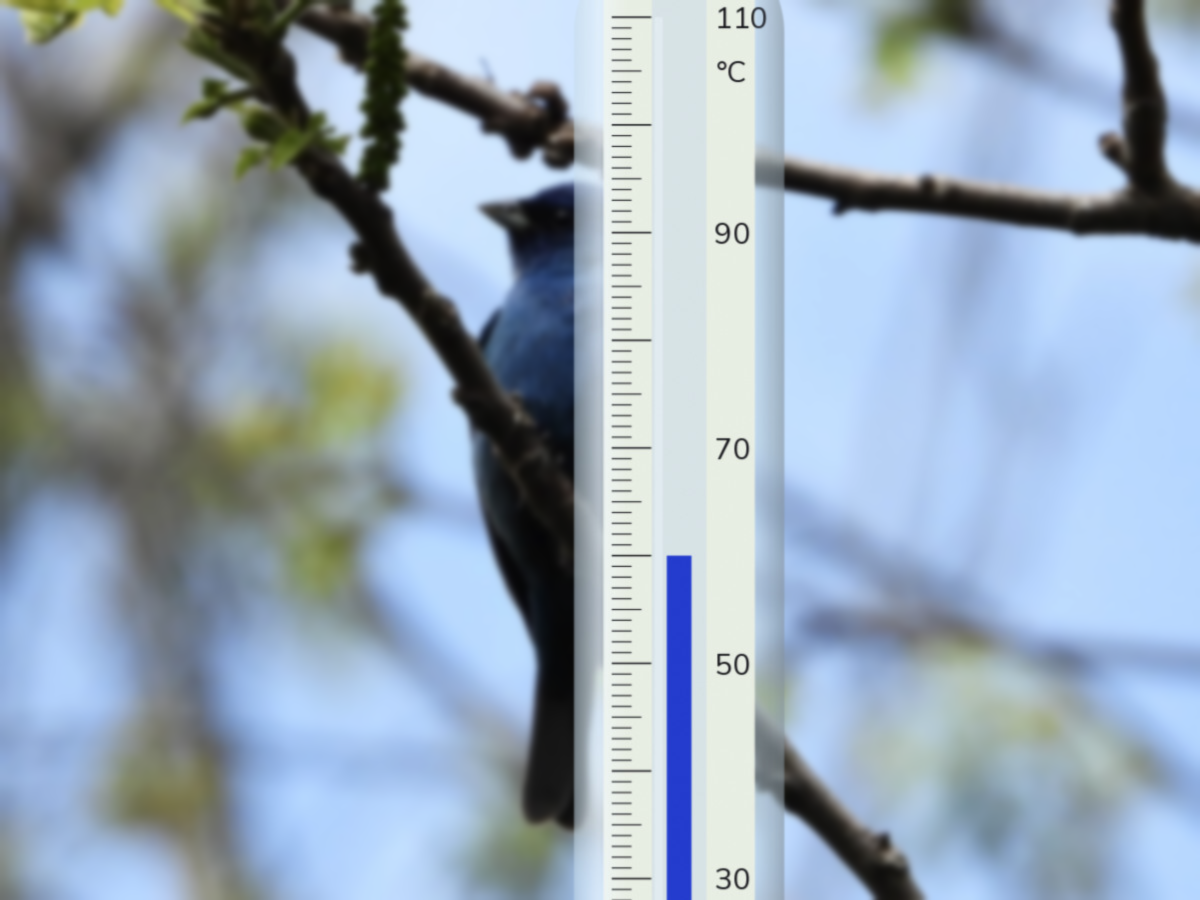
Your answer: 60
